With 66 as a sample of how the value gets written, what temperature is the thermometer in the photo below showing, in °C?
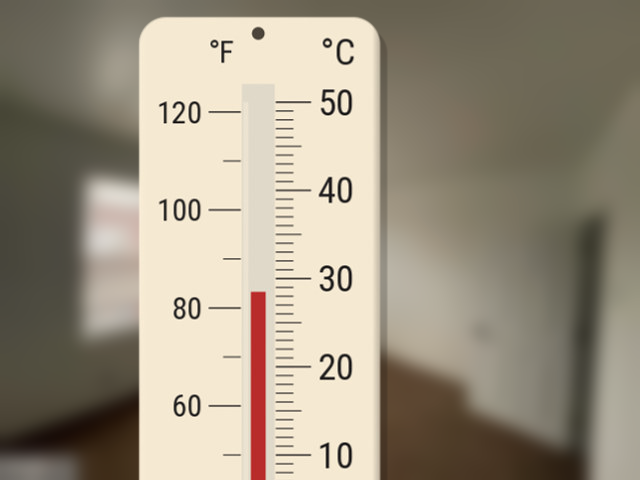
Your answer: 28.5
